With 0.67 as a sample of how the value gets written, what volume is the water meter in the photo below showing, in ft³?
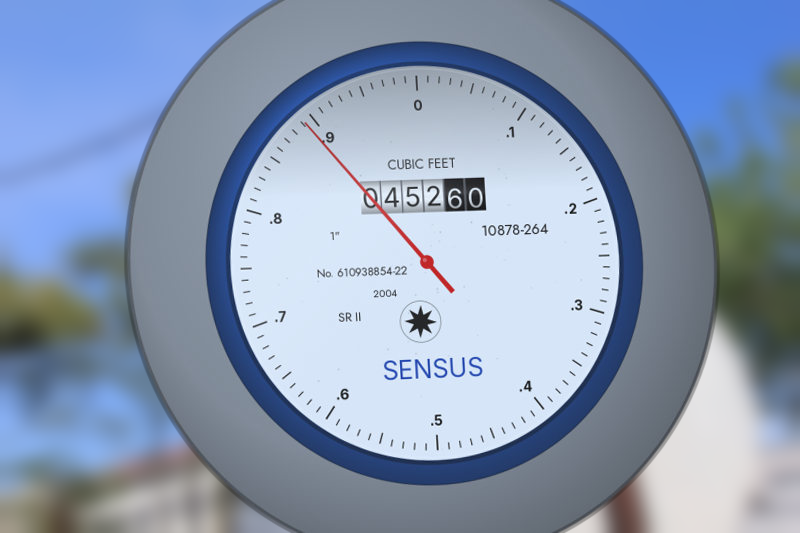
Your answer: 45259.89
